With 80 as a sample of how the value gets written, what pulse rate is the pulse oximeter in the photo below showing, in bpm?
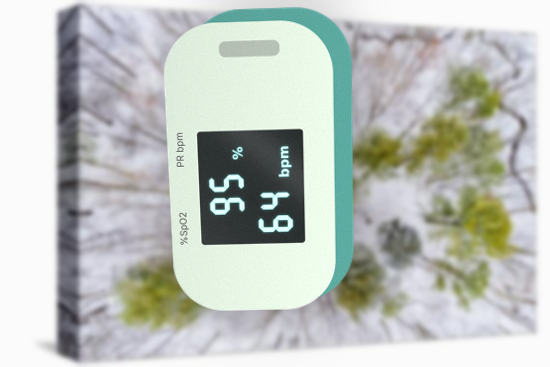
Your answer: 64
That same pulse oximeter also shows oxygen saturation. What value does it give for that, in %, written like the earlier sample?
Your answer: 95
